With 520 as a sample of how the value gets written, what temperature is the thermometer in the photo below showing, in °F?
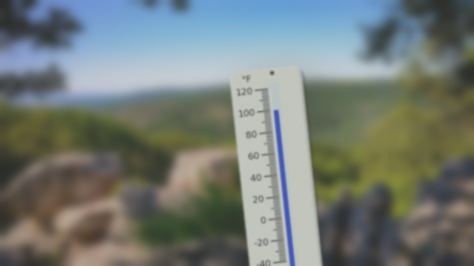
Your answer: 100
